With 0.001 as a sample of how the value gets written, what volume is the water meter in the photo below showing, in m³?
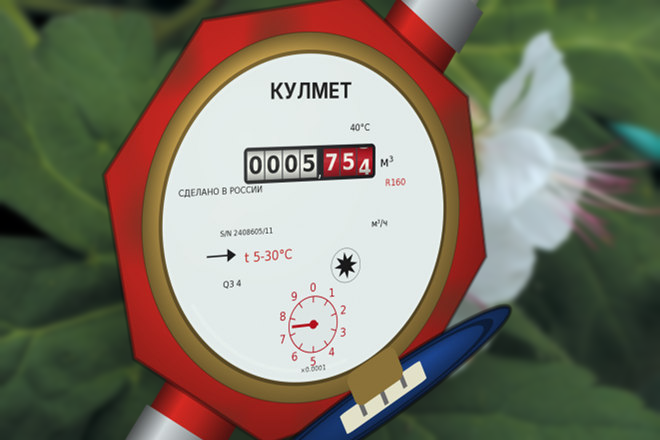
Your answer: 5.7537
